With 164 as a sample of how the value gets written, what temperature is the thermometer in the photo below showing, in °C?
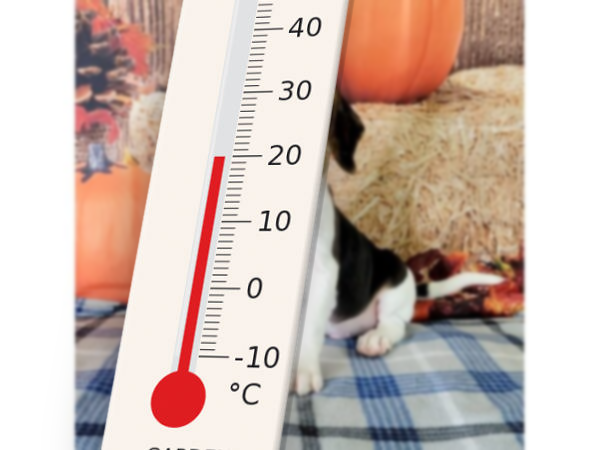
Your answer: 20
